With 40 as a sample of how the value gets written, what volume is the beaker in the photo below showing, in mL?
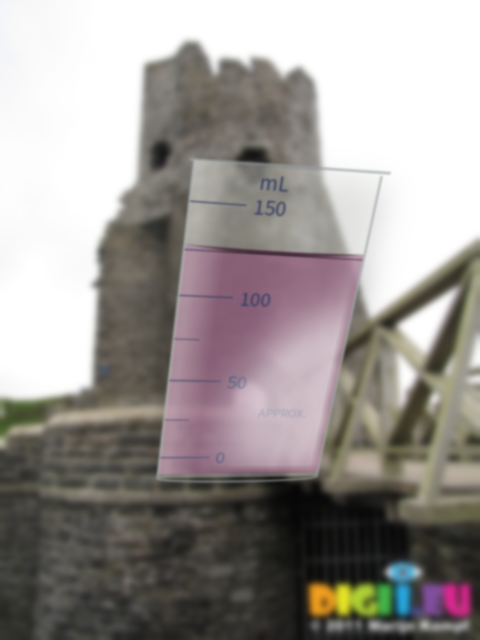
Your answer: 125
